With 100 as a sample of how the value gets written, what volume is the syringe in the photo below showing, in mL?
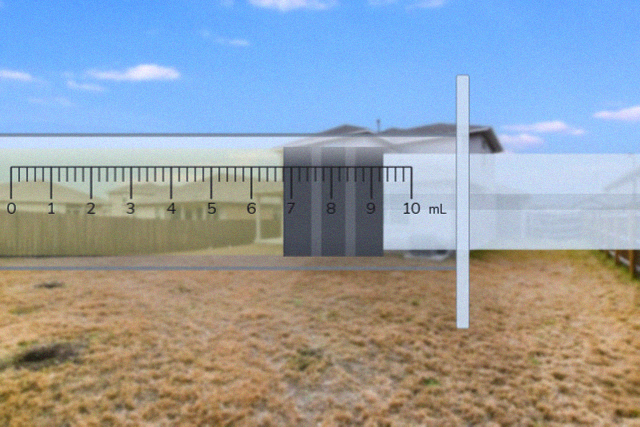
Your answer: 6.8
